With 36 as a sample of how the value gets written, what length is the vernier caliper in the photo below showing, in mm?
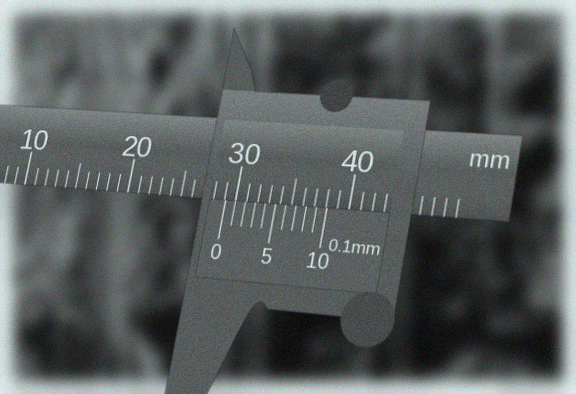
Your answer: 29.1
